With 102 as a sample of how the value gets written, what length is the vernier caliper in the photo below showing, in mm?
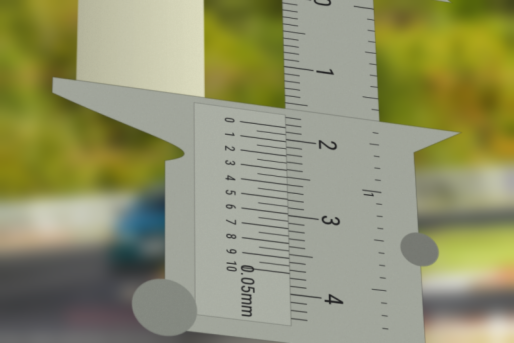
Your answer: 18.4
